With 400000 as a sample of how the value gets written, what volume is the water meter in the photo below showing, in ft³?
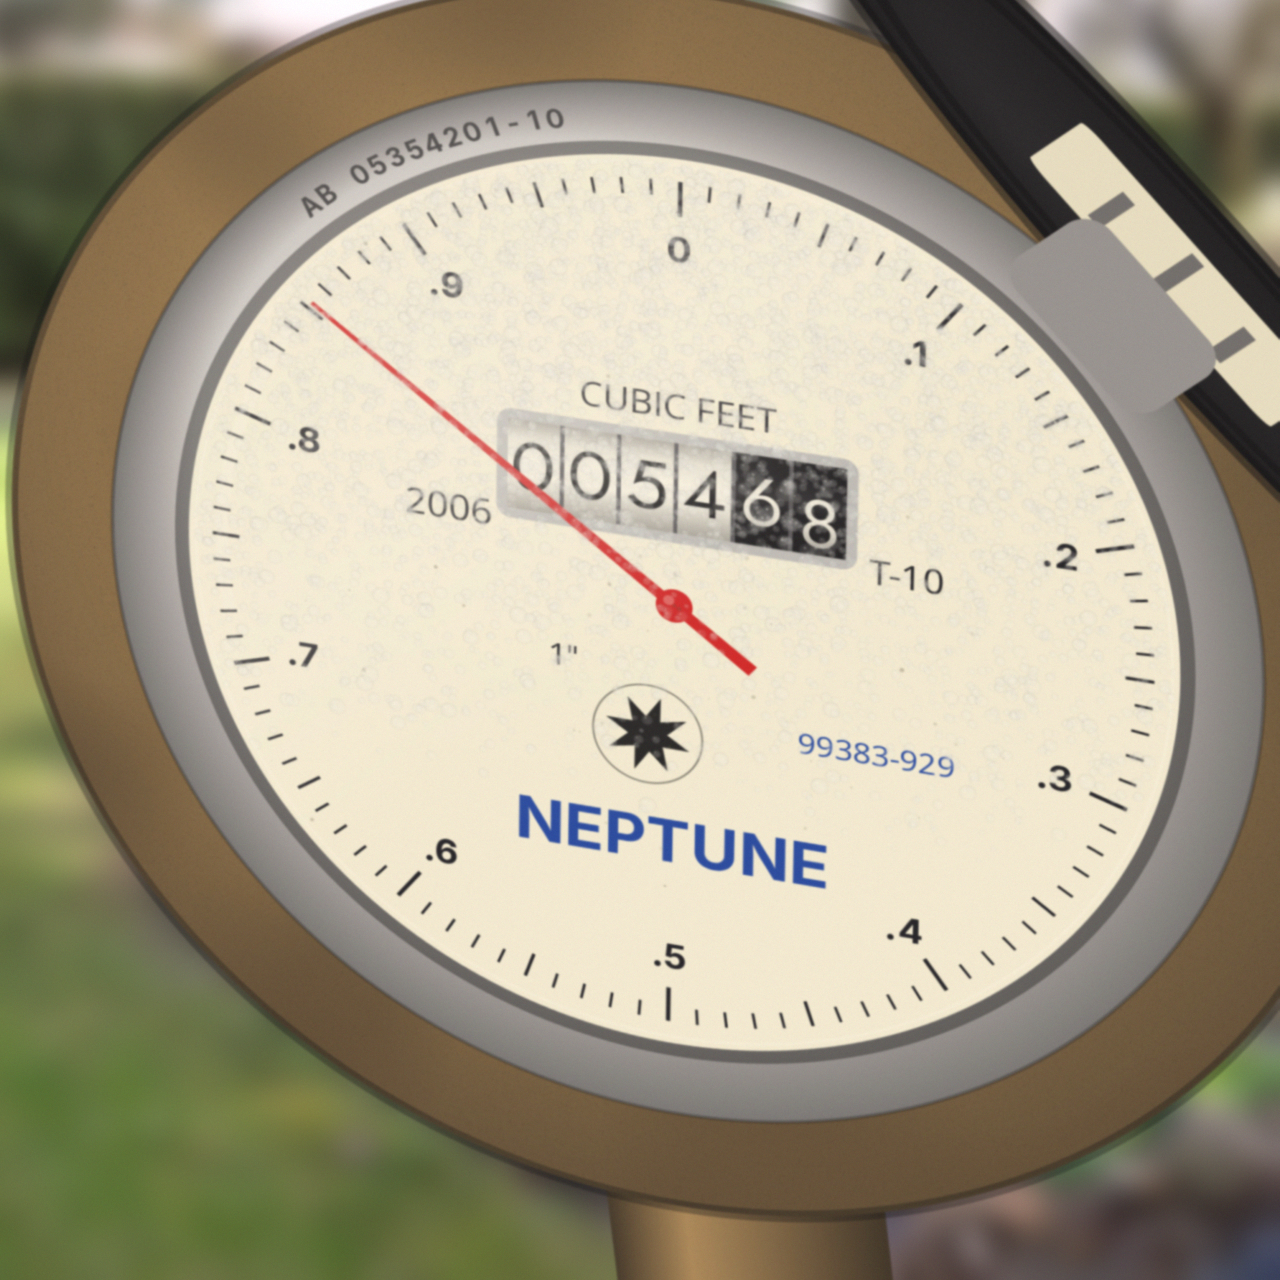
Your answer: 5467.85
